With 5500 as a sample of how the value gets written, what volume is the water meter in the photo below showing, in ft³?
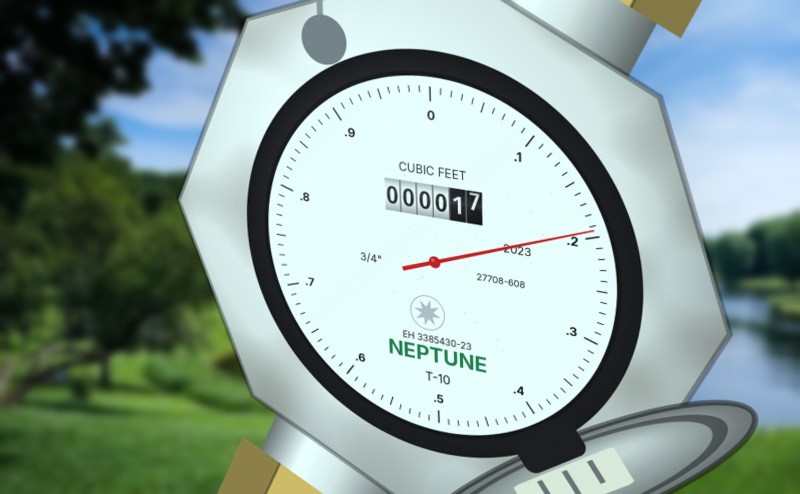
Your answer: 17.19
